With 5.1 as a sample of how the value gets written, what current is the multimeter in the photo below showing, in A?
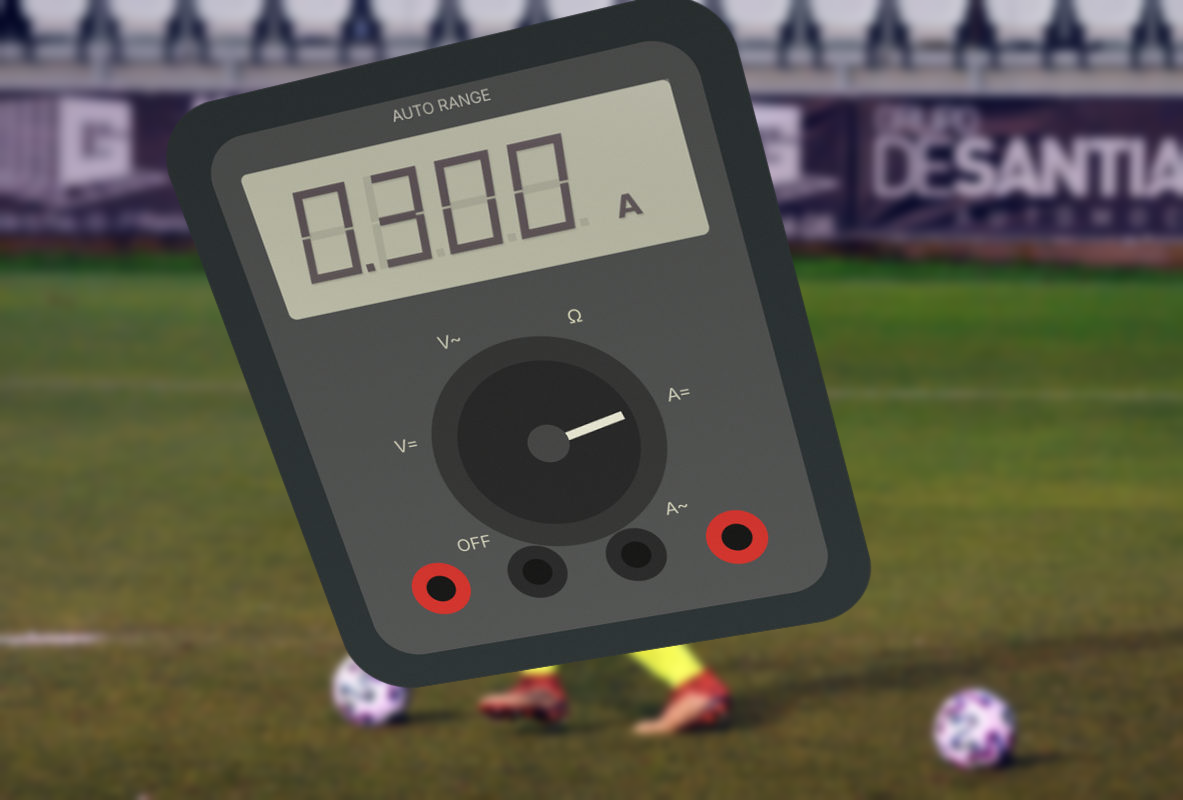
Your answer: 0.300
